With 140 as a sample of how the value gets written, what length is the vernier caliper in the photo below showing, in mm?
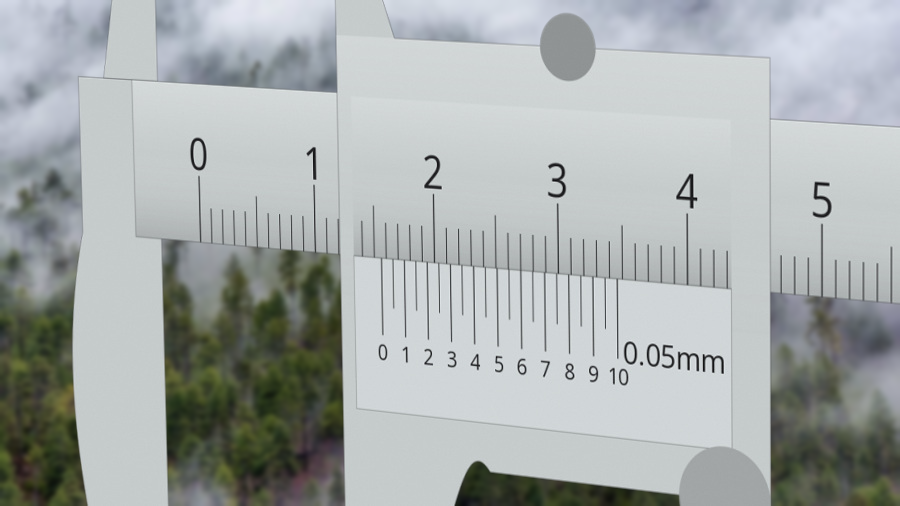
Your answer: 15.6
